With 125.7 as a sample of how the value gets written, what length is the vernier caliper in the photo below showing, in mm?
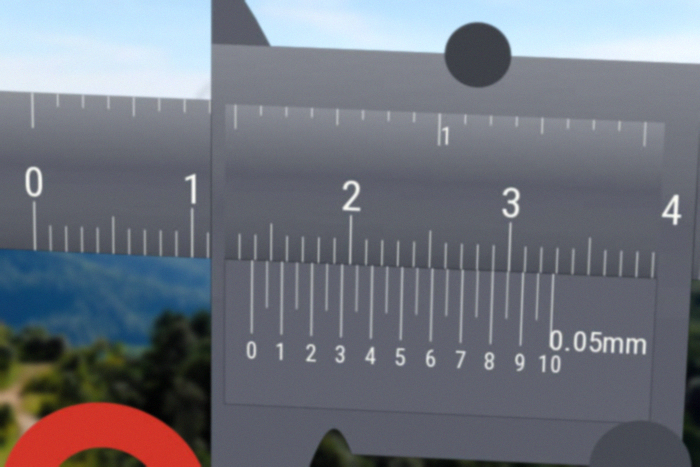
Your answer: 13.8
